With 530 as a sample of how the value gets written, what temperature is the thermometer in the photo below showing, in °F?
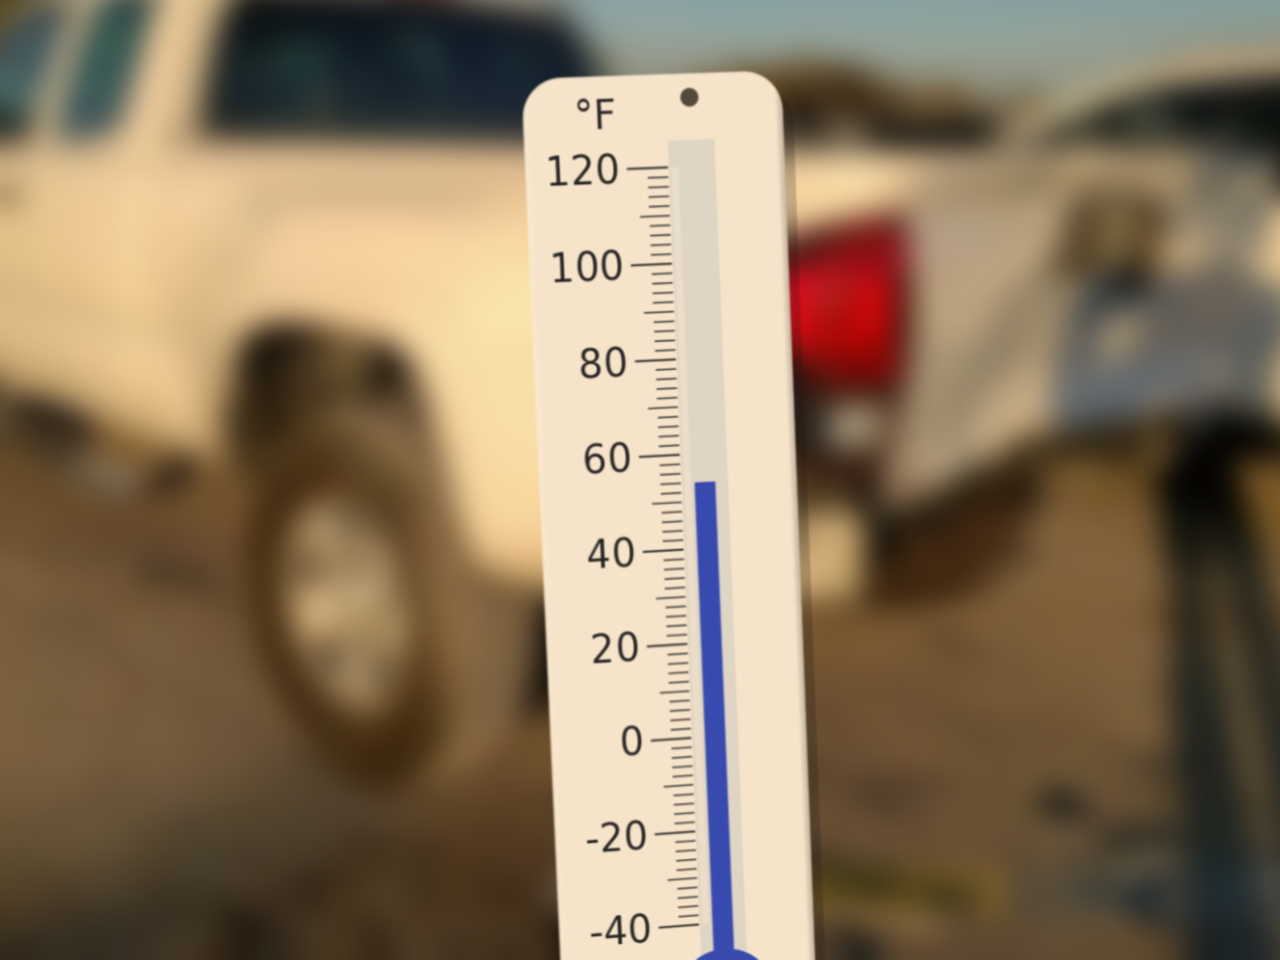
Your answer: 54
